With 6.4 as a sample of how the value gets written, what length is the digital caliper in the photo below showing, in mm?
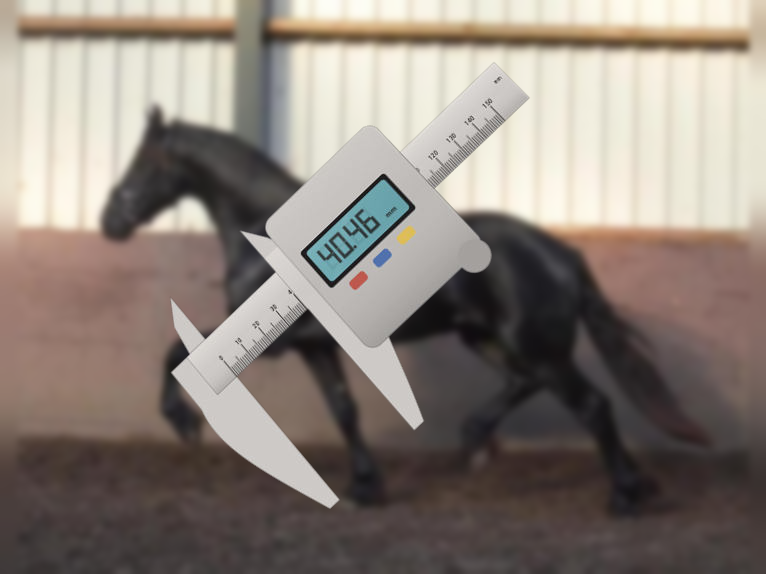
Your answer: 40.46
